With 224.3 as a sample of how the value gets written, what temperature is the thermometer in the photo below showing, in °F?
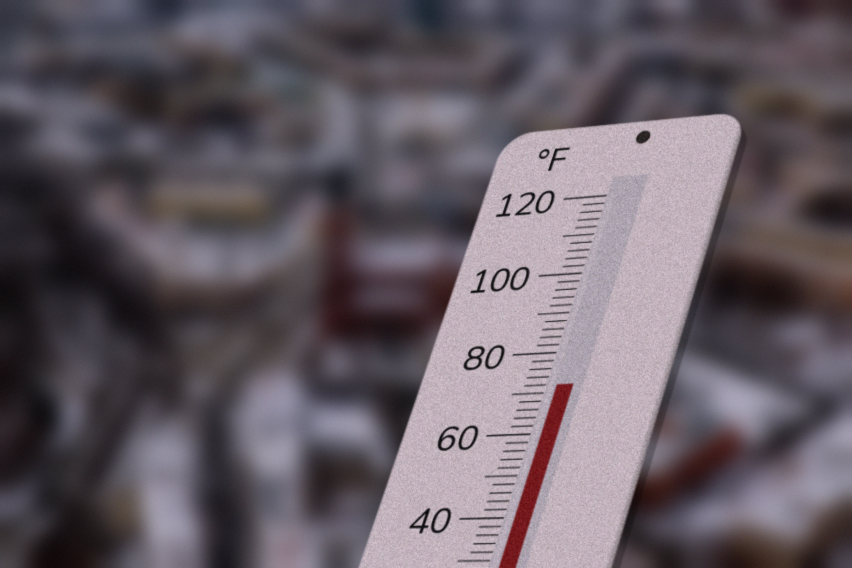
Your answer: 72
